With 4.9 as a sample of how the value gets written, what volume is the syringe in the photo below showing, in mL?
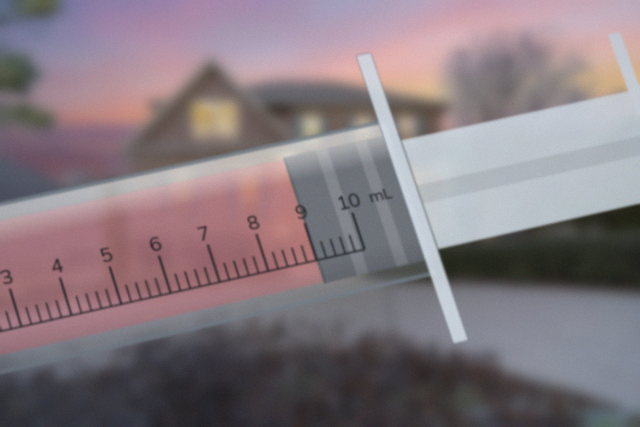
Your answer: 9
